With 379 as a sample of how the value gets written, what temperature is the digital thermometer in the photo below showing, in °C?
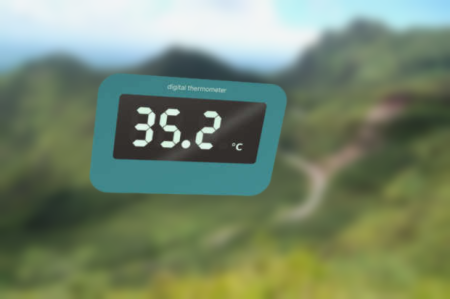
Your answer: 35.2
